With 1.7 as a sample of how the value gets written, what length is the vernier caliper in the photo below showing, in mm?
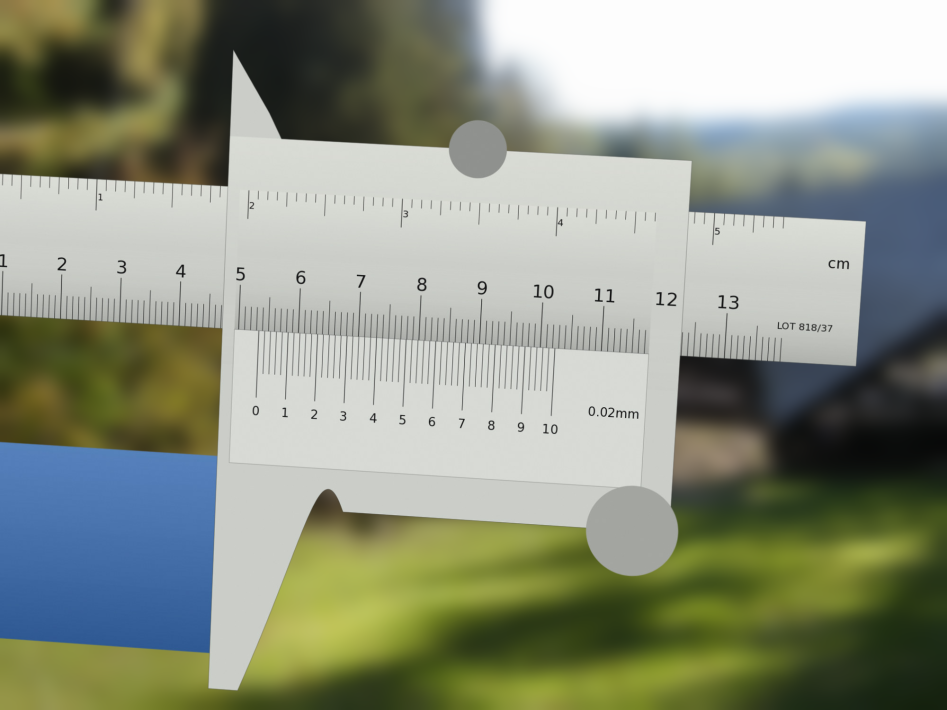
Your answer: 53.4
